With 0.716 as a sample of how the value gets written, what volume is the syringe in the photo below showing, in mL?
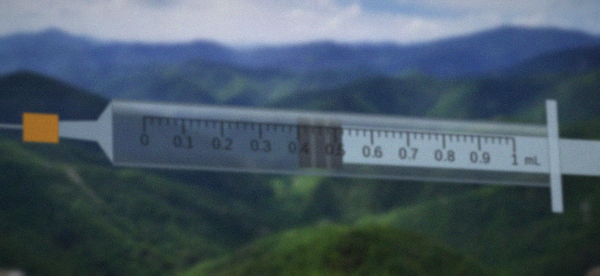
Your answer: 0.4
